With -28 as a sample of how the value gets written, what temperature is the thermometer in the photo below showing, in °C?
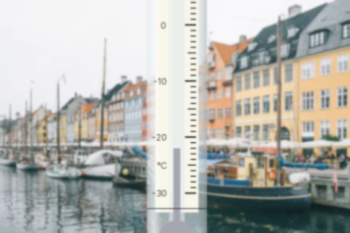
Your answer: -22
